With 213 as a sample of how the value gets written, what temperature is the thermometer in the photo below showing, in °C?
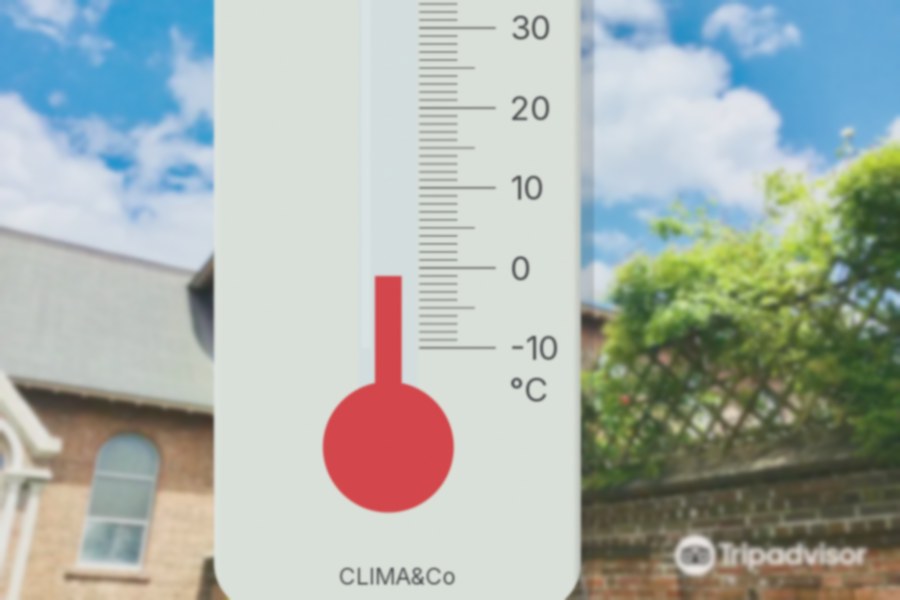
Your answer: -1
